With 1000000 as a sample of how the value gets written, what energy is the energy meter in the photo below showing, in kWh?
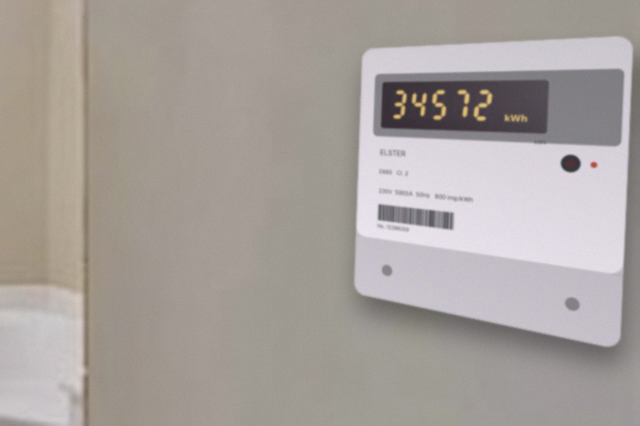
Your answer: 34572
